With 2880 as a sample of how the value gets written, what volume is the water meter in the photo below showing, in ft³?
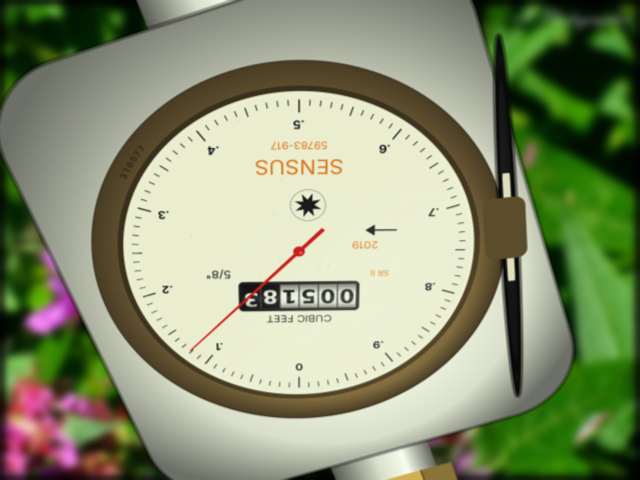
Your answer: 5183.12
